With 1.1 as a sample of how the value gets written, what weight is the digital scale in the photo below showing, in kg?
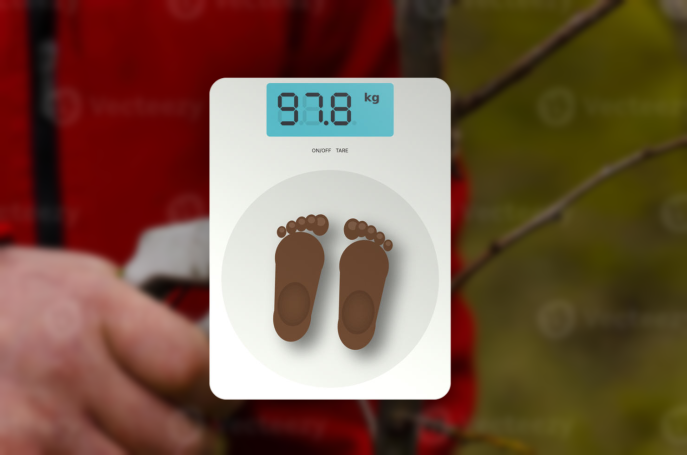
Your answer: 97.8
